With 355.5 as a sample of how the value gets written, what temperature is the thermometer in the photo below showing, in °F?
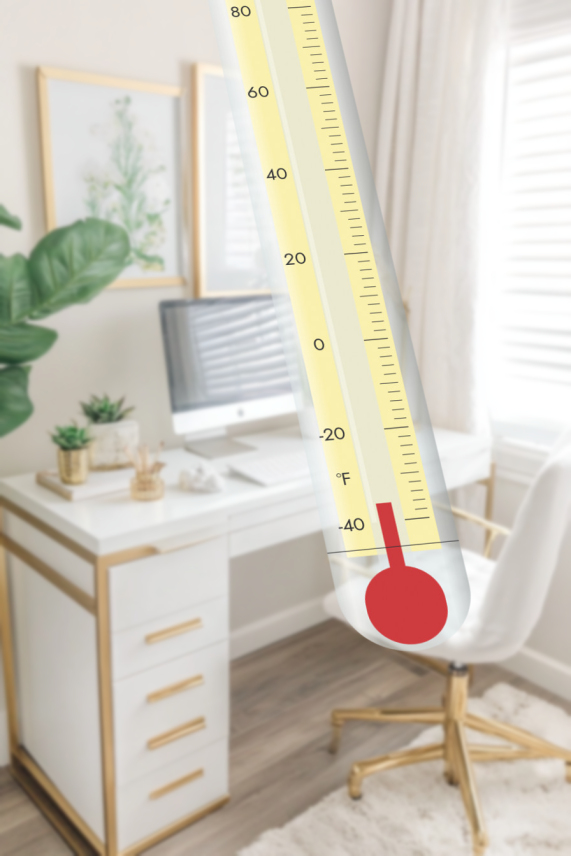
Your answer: -36
